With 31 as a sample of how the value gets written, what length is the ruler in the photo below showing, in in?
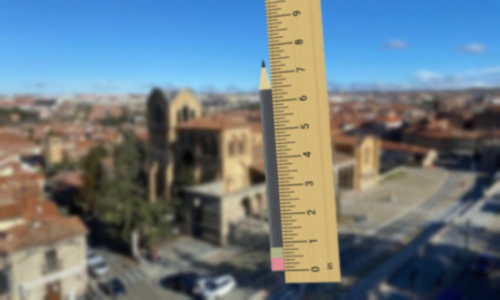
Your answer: 7.5
